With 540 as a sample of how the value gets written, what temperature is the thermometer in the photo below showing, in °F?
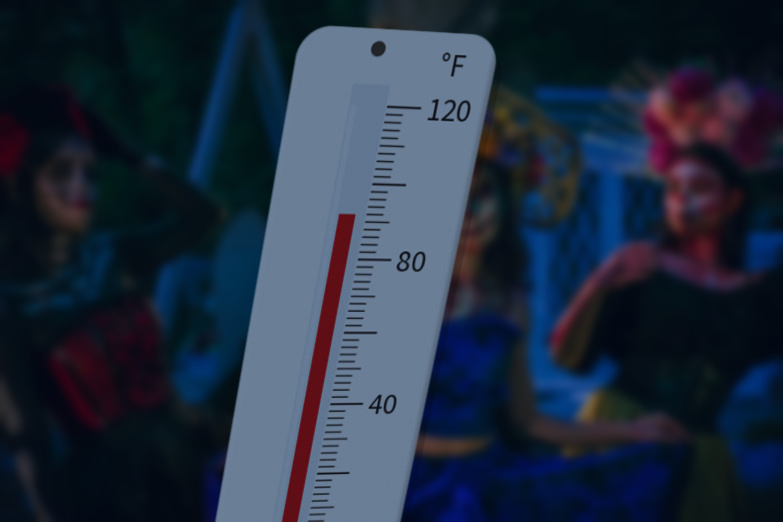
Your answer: 92
